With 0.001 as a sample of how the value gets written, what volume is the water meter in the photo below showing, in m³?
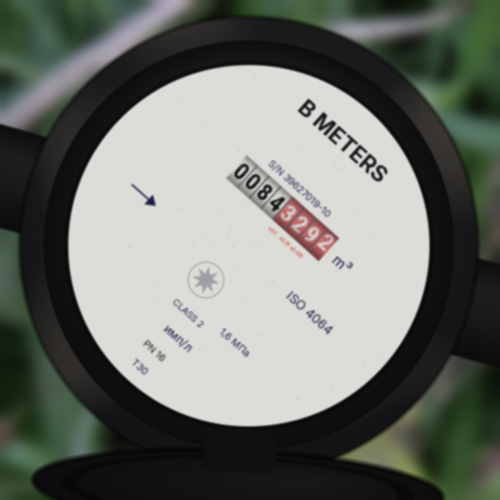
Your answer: 84.3292
